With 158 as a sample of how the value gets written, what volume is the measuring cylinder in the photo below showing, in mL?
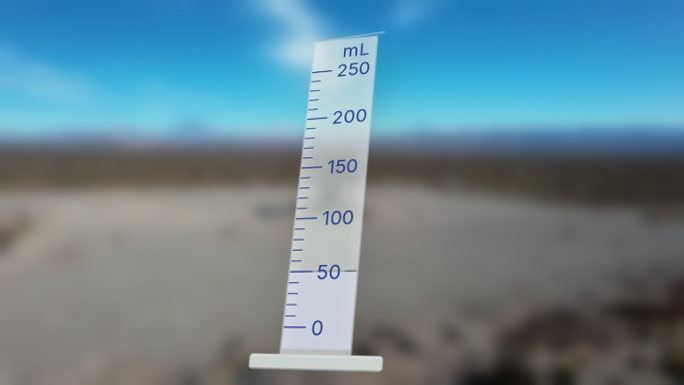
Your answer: 50
